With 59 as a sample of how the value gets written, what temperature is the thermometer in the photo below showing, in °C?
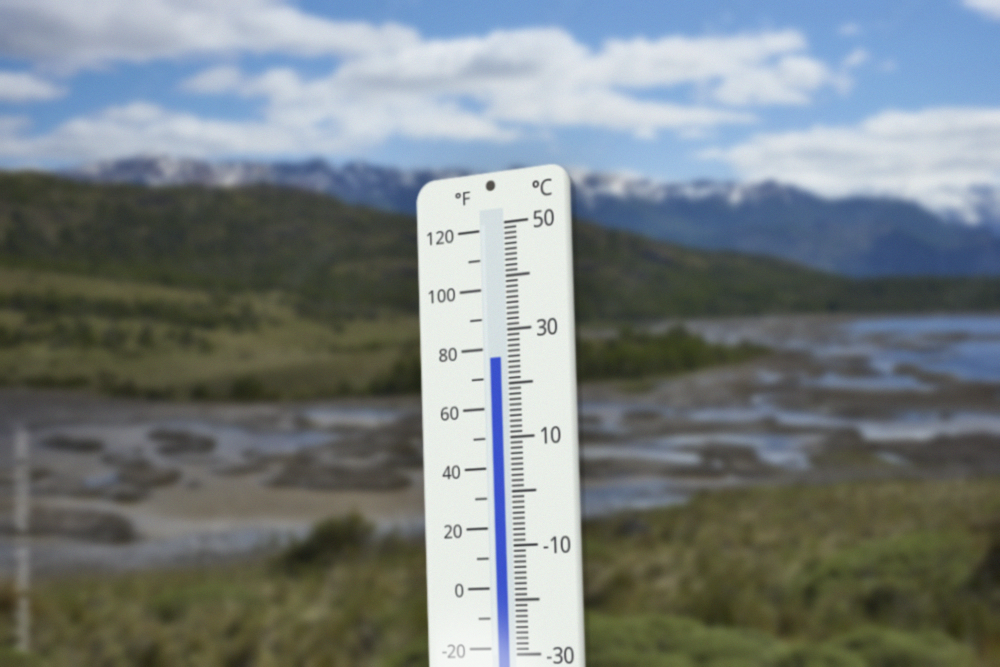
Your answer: 25
